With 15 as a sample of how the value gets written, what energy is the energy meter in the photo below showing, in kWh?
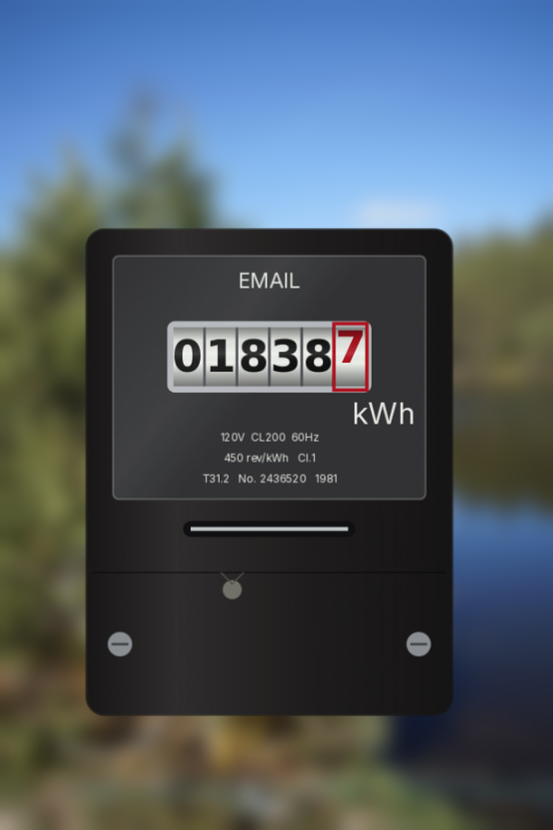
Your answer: 1838.7
